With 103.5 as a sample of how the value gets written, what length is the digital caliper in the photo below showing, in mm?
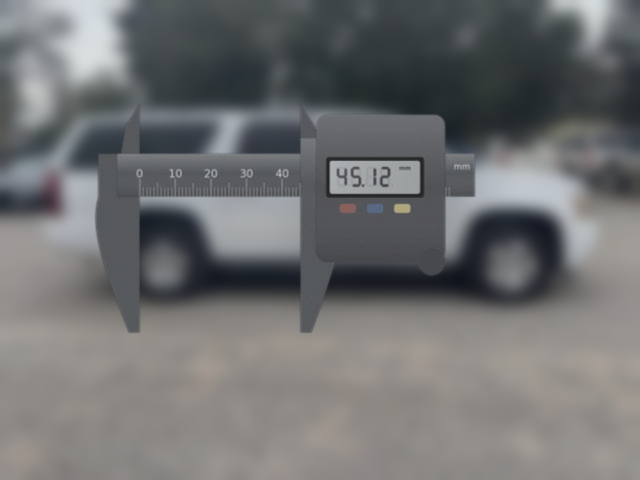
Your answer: 45.12
